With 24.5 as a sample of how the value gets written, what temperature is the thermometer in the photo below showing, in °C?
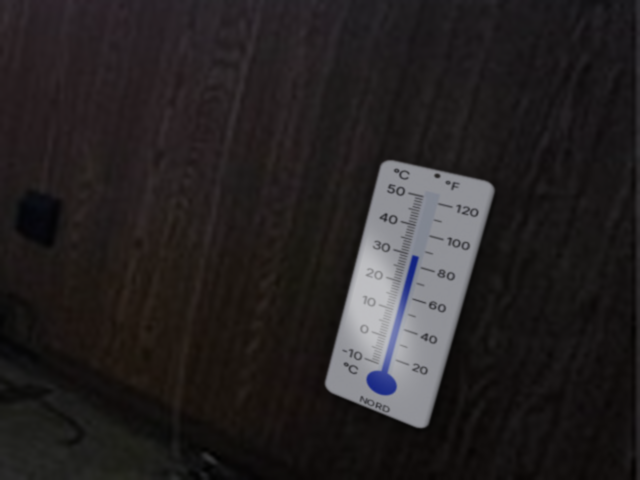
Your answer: 30
